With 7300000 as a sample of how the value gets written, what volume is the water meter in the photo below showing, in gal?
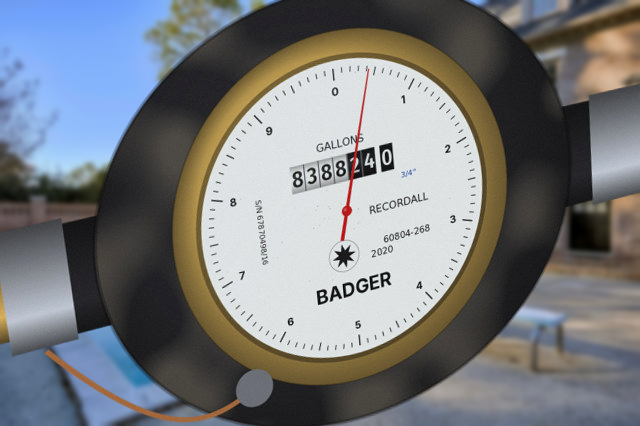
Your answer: 8388240.4
